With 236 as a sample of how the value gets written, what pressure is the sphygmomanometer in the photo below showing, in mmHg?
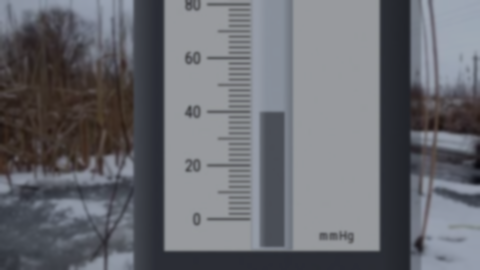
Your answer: 40
